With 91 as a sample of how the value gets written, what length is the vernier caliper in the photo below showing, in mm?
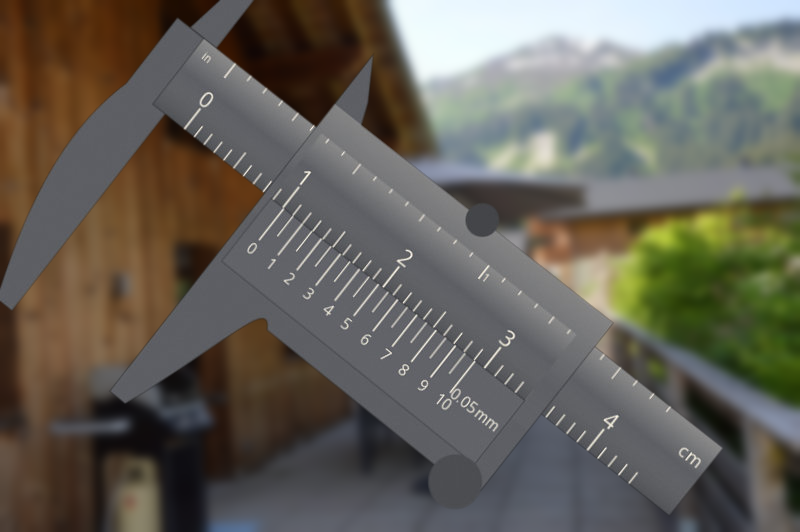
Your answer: 10.1
